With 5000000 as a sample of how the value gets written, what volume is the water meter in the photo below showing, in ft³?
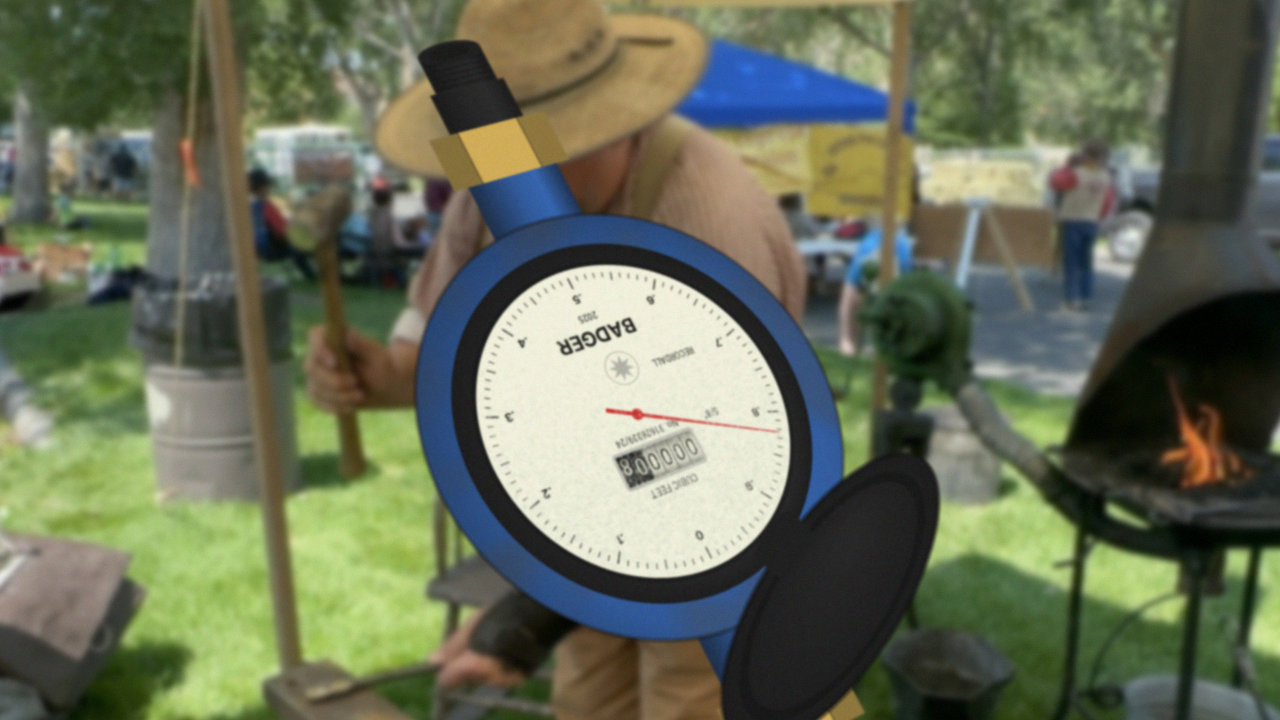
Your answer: 7.82
